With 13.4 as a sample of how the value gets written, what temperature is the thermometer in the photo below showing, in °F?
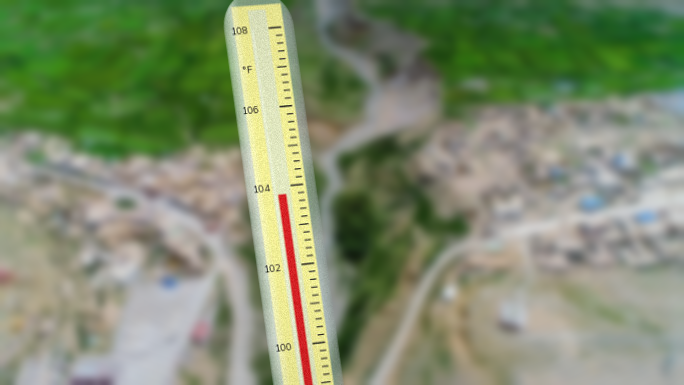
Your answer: 103.8
